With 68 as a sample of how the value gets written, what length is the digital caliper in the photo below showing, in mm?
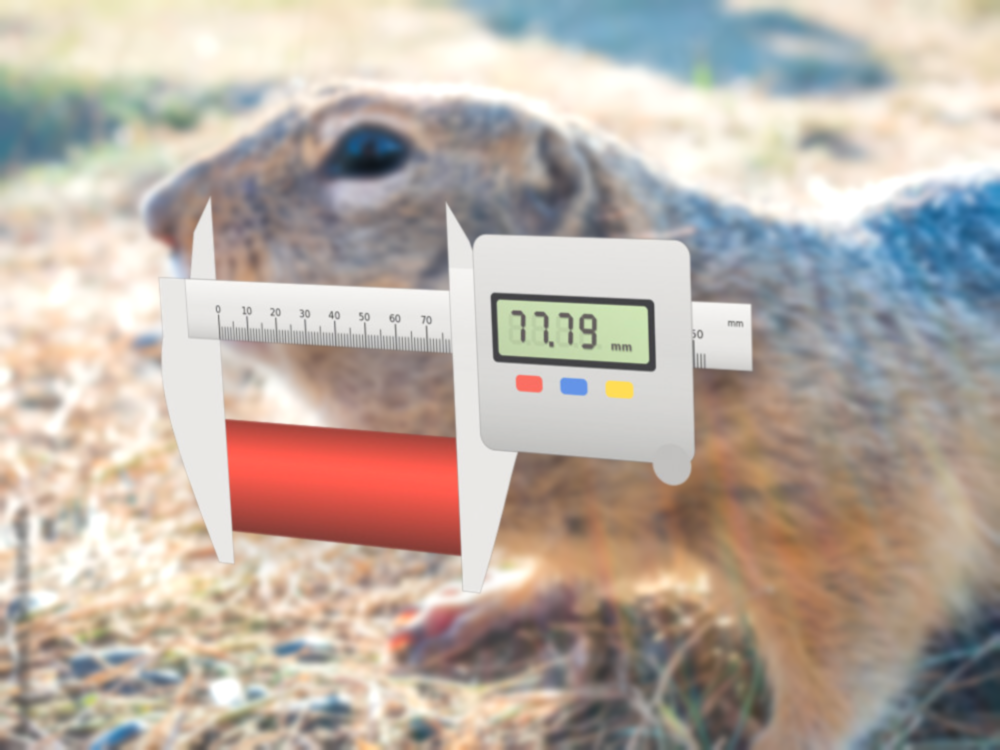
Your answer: 77.79
